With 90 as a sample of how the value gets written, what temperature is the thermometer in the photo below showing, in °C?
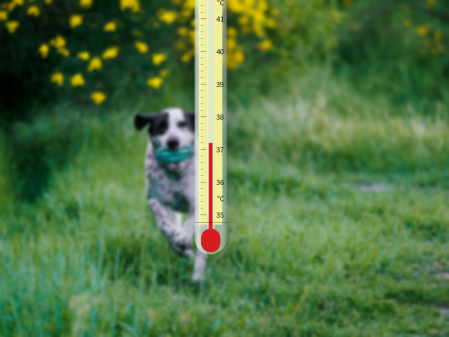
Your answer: 37.2
